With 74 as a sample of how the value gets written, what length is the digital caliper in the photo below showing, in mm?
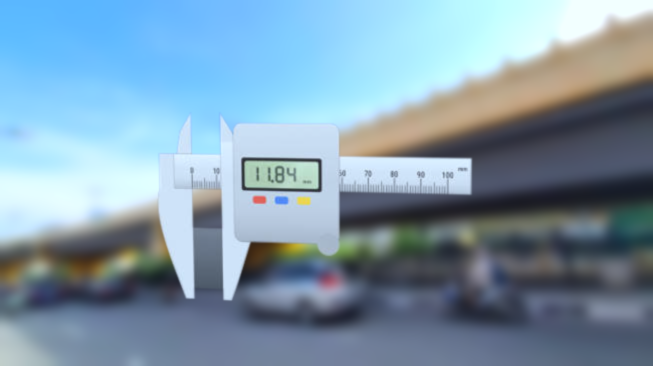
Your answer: 11.84
